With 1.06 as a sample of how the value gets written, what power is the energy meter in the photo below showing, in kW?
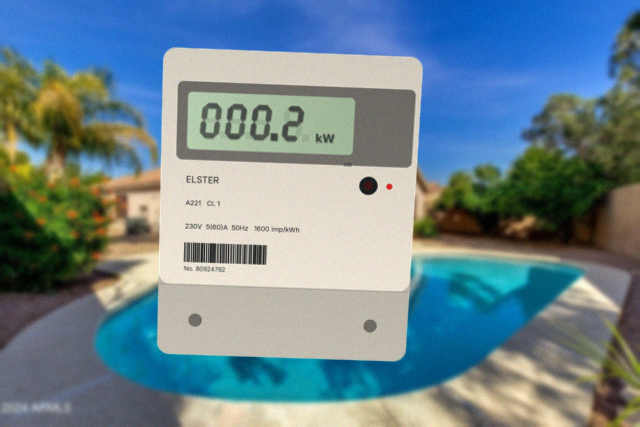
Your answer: 0.2
